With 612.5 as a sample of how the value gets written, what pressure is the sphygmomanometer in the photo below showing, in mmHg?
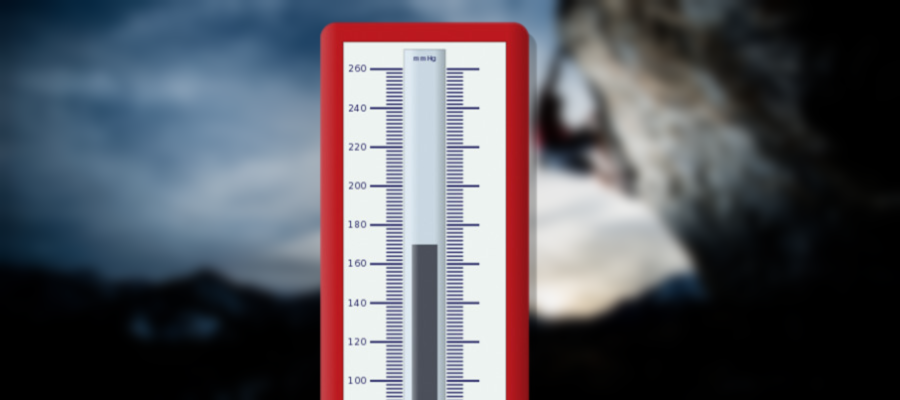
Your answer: 170
